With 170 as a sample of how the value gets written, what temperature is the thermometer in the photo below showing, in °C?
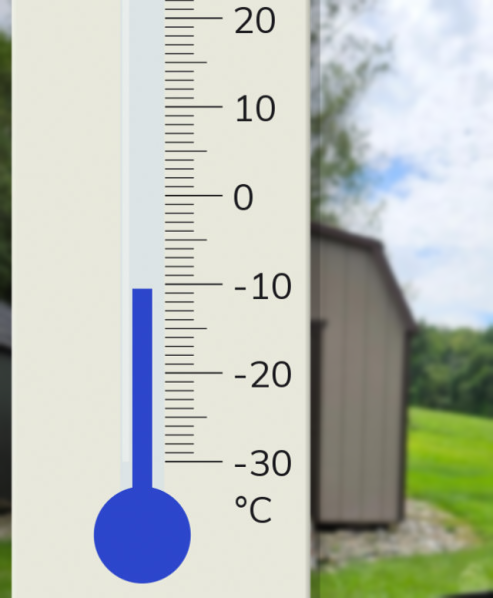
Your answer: -10.5
